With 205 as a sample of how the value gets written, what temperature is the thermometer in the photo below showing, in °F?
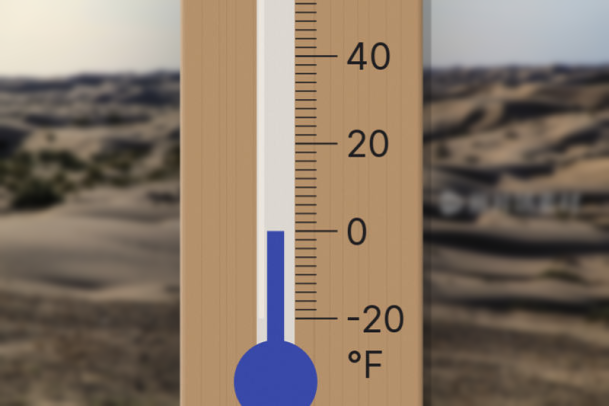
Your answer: 0
